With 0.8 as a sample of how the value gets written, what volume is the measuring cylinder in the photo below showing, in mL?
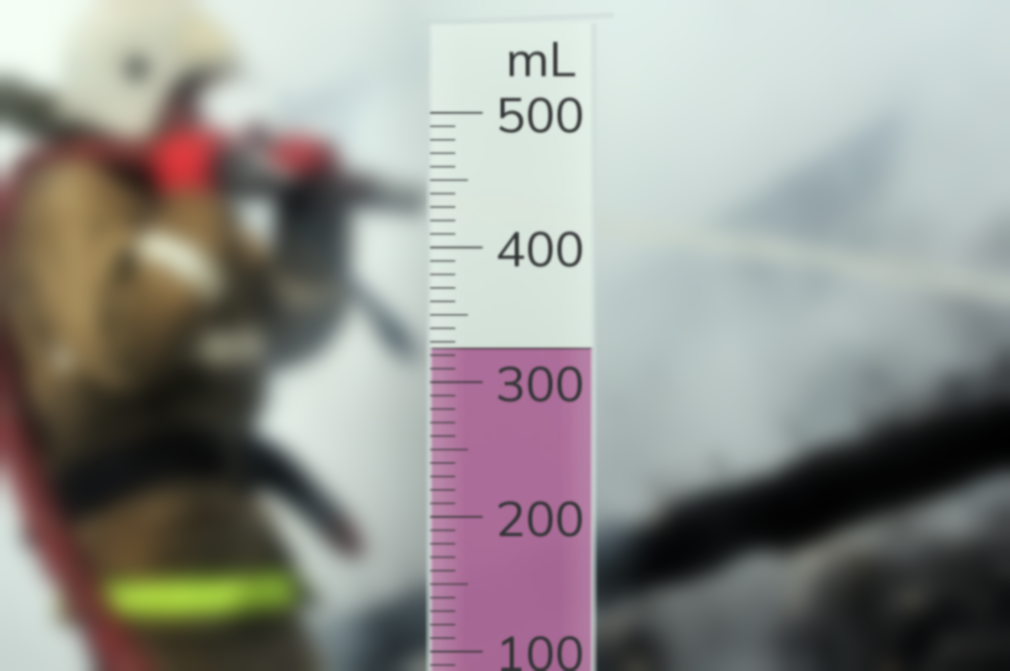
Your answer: 325
